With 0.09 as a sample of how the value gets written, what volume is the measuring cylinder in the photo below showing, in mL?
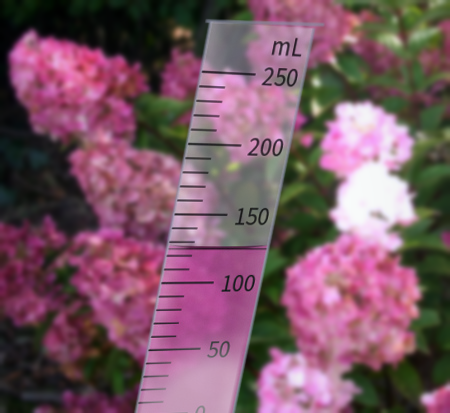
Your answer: 125
